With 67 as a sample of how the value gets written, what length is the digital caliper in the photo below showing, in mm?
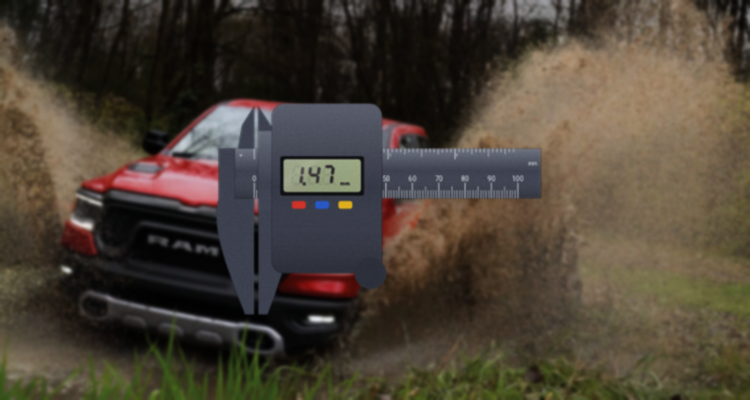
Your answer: 1.47
